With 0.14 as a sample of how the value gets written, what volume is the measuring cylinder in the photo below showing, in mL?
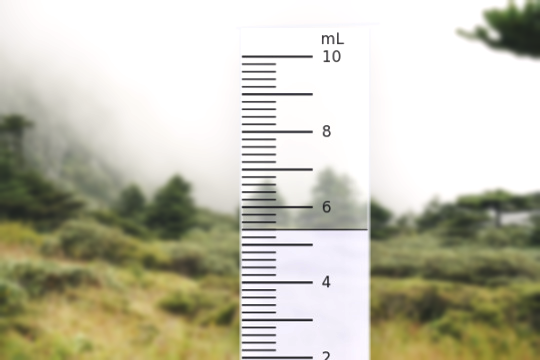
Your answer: 5.4
